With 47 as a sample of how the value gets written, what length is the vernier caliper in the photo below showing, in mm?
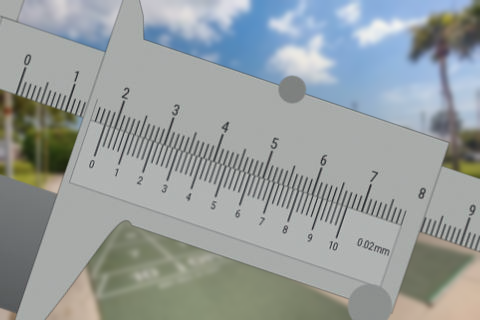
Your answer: 18.0
